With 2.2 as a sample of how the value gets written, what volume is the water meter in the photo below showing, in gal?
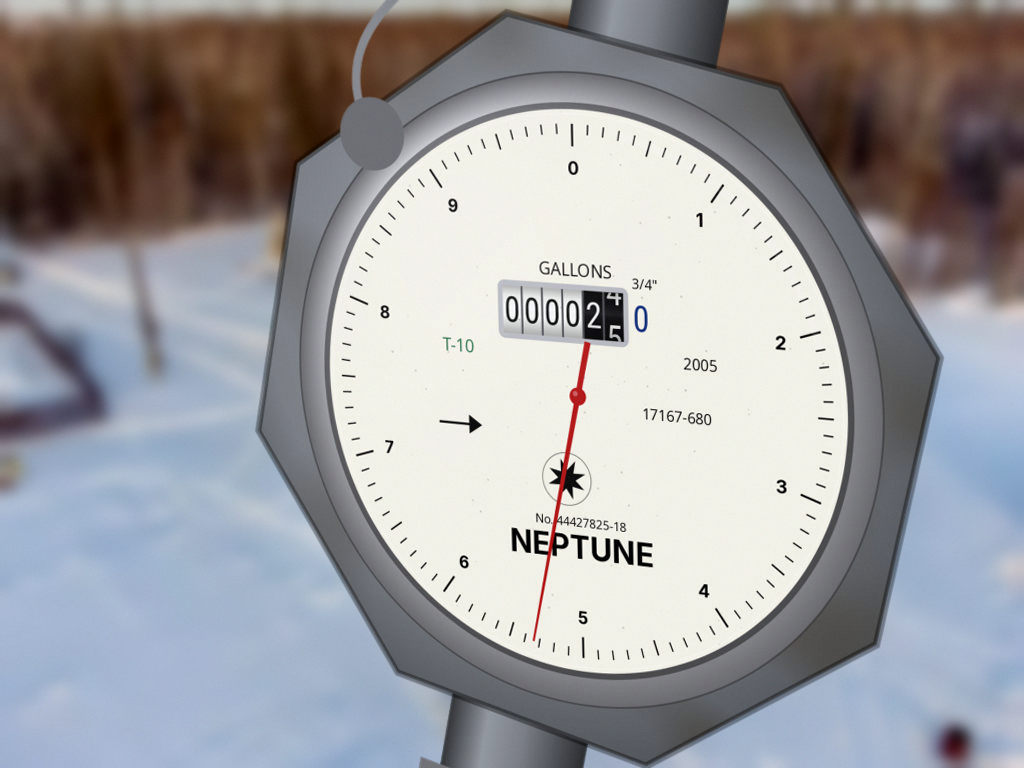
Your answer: 245.3
